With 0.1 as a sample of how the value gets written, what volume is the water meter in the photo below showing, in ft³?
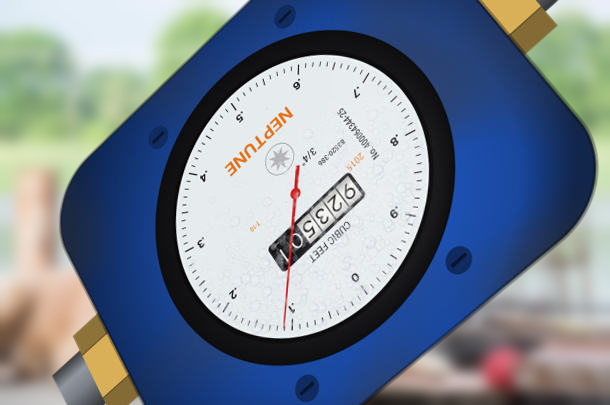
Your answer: 923501.11
